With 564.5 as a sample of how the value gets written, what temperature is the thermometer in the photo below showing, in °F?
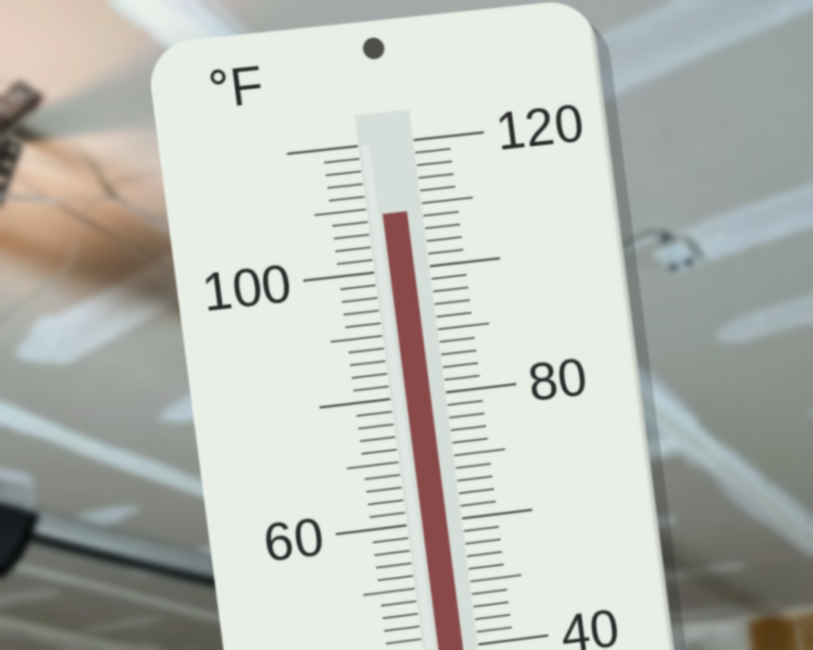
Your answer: 109
